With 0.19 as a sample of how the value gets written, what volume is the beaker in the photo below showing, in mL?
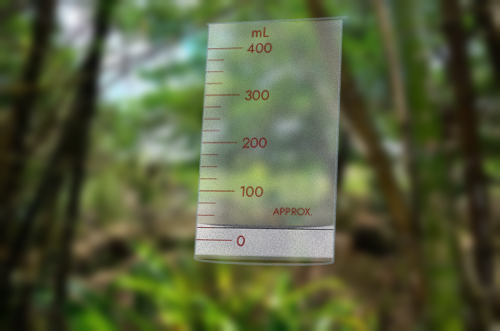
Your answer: 25
